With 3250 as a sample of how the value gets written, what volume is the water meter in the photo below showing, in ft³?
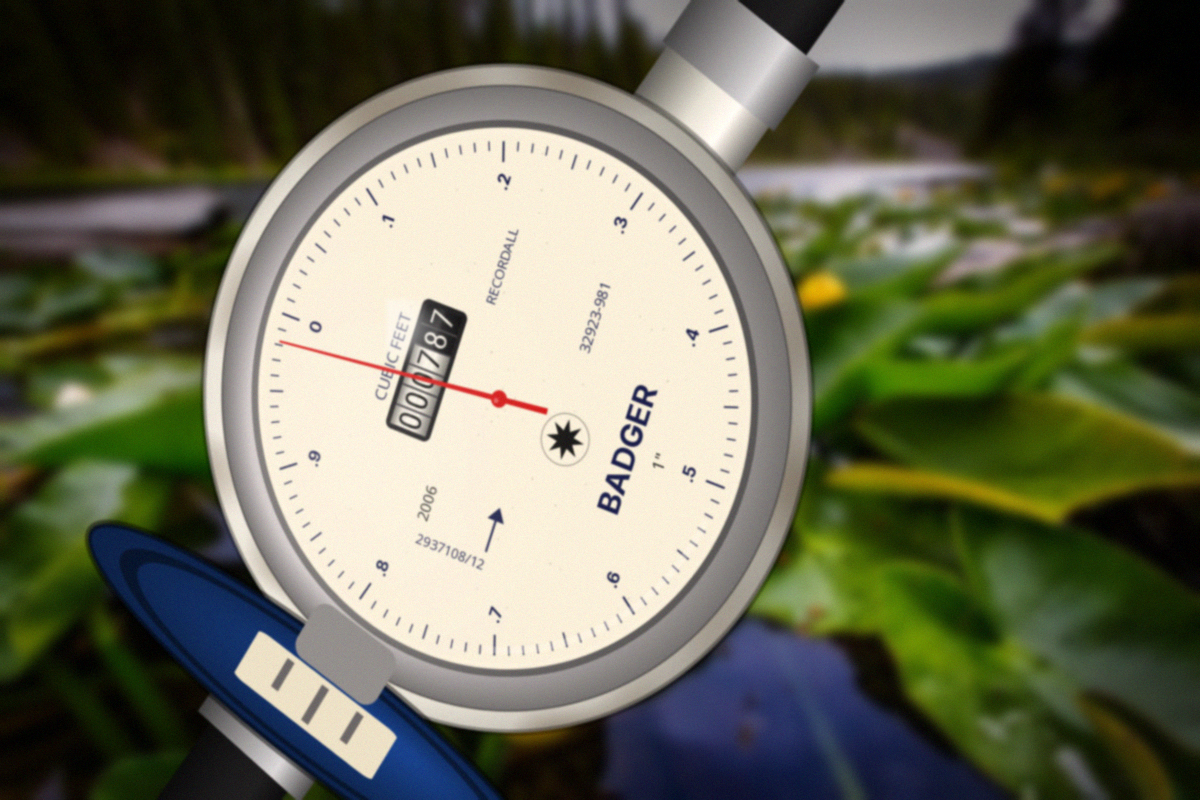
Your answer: 786.98
